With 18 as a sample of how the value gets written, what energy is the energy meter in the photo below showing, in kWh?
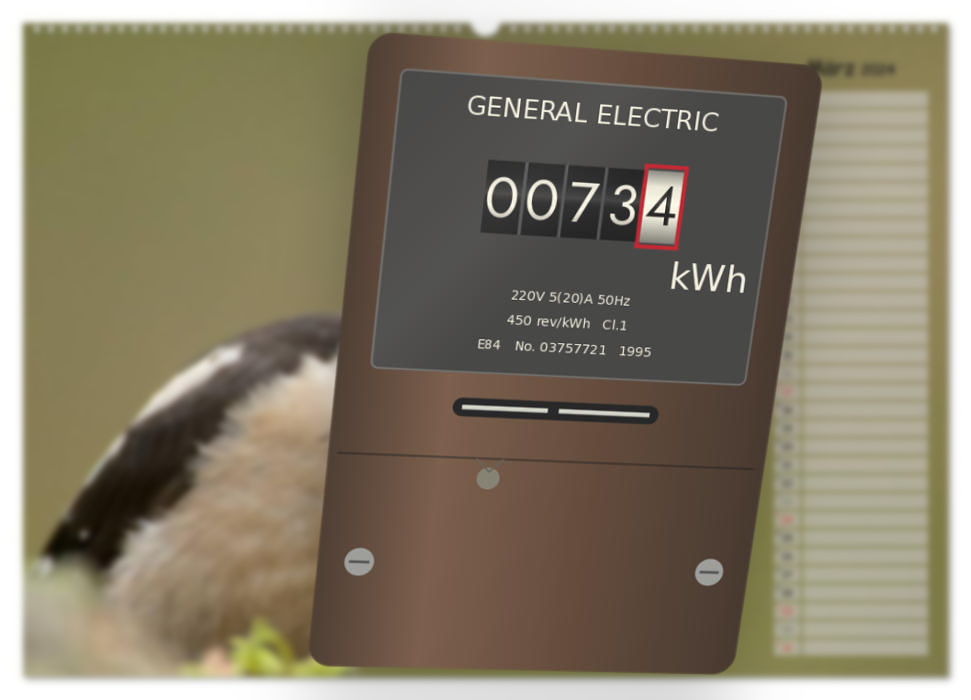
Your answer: 73.4
